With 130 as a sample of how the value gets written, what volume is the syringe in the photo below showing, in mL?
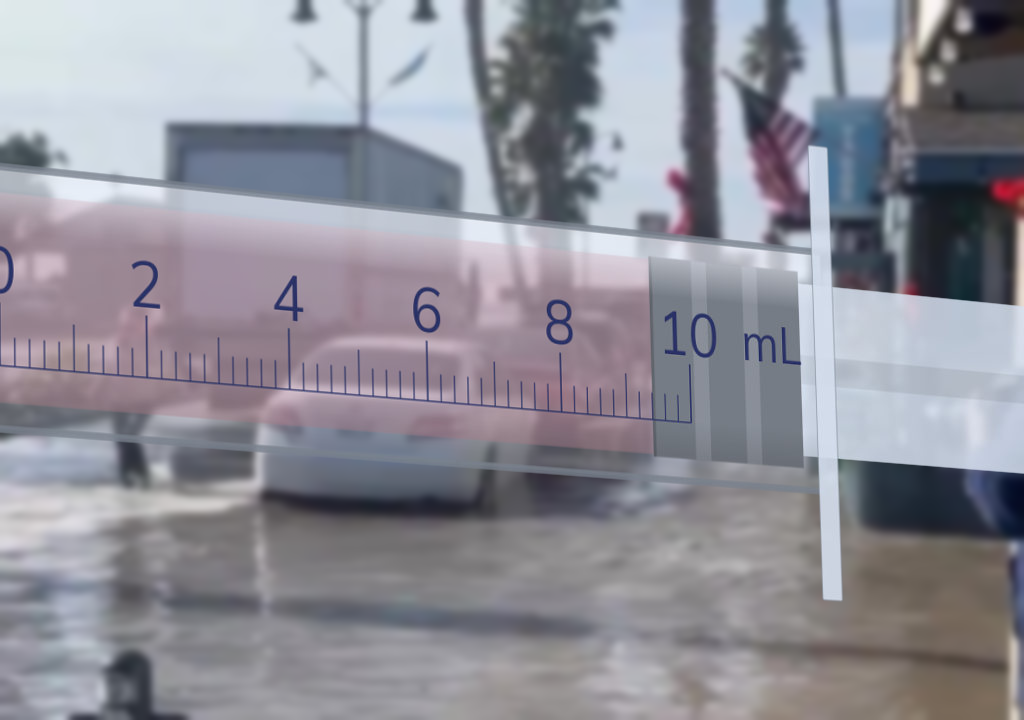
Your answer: 9.4
